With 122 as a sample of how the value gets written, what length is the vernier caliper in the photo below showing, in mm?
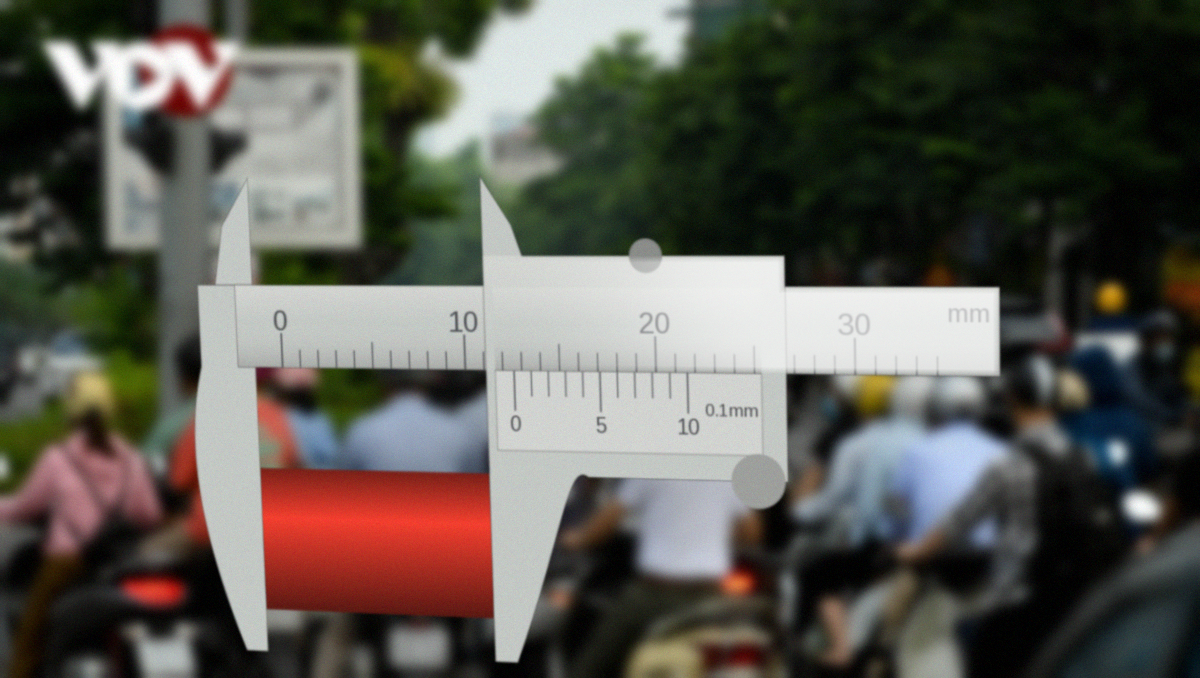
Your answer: 12.6
